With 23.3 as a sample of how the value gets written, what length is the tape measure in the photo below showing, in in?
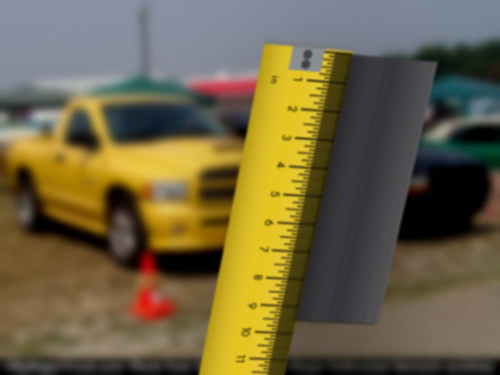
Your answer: 9.5
